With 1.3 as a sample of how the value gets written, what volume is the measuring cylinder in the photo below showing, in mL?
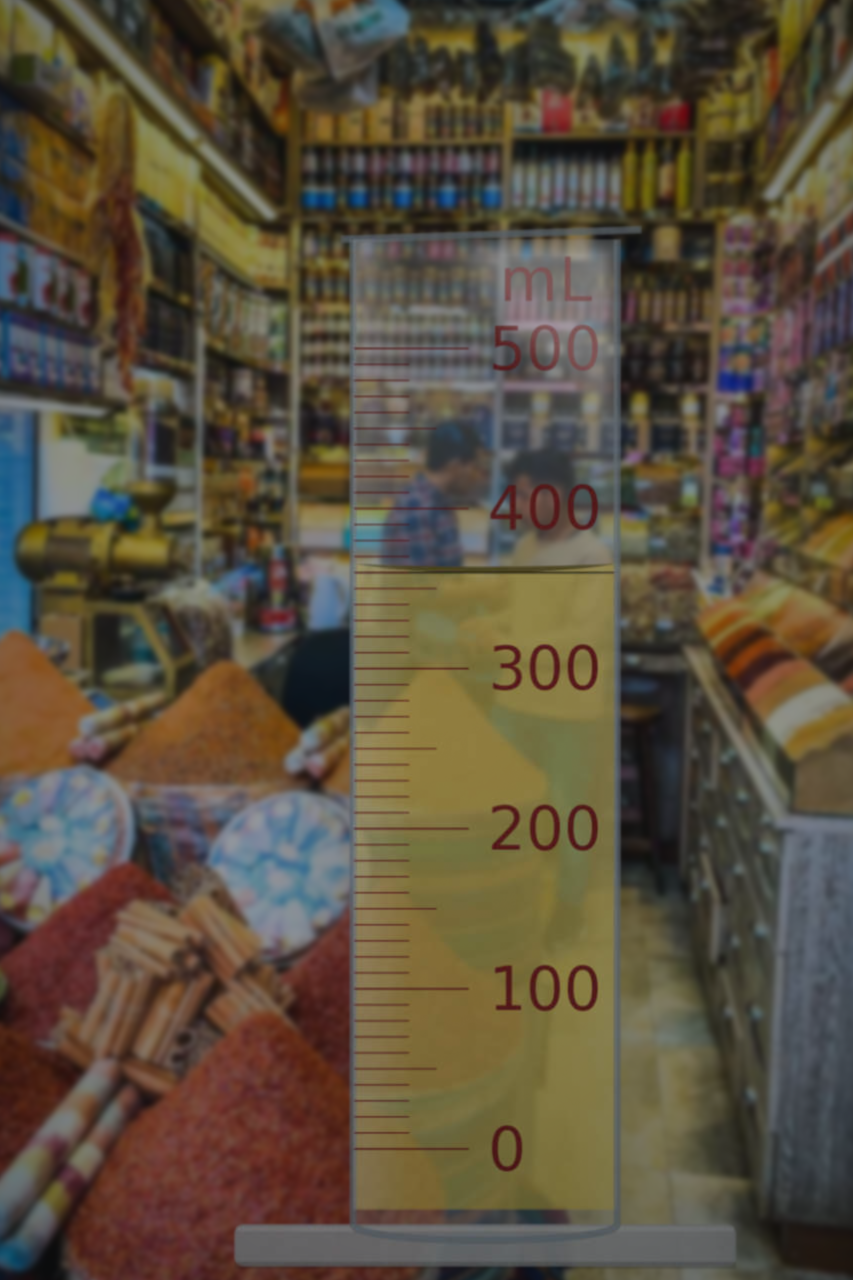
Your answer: 360
